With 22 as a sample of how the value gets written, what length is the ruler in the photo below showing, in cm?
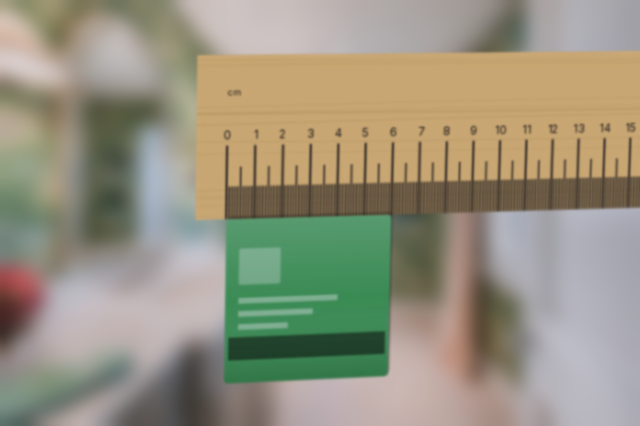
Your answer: 6
